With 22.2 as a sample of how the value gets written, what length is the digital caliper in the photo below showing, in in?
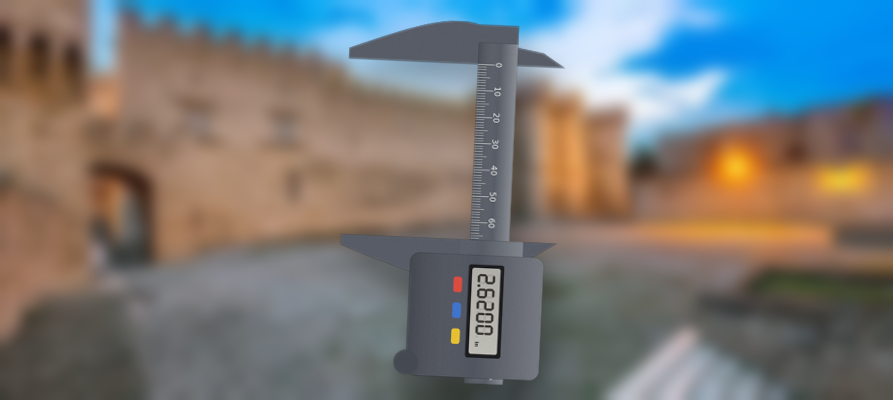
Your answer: 2.6200
